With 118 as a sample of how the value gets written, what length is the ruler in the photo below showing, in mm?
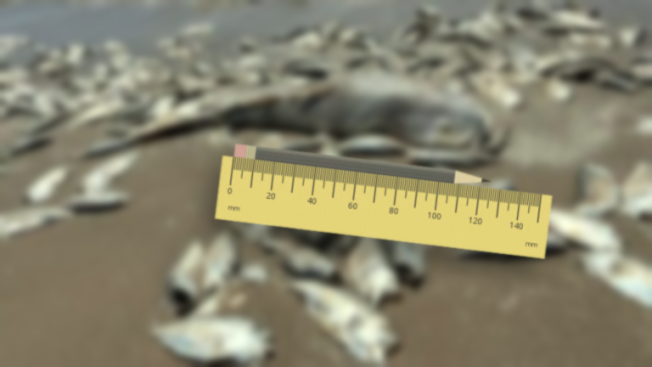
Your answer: 125
